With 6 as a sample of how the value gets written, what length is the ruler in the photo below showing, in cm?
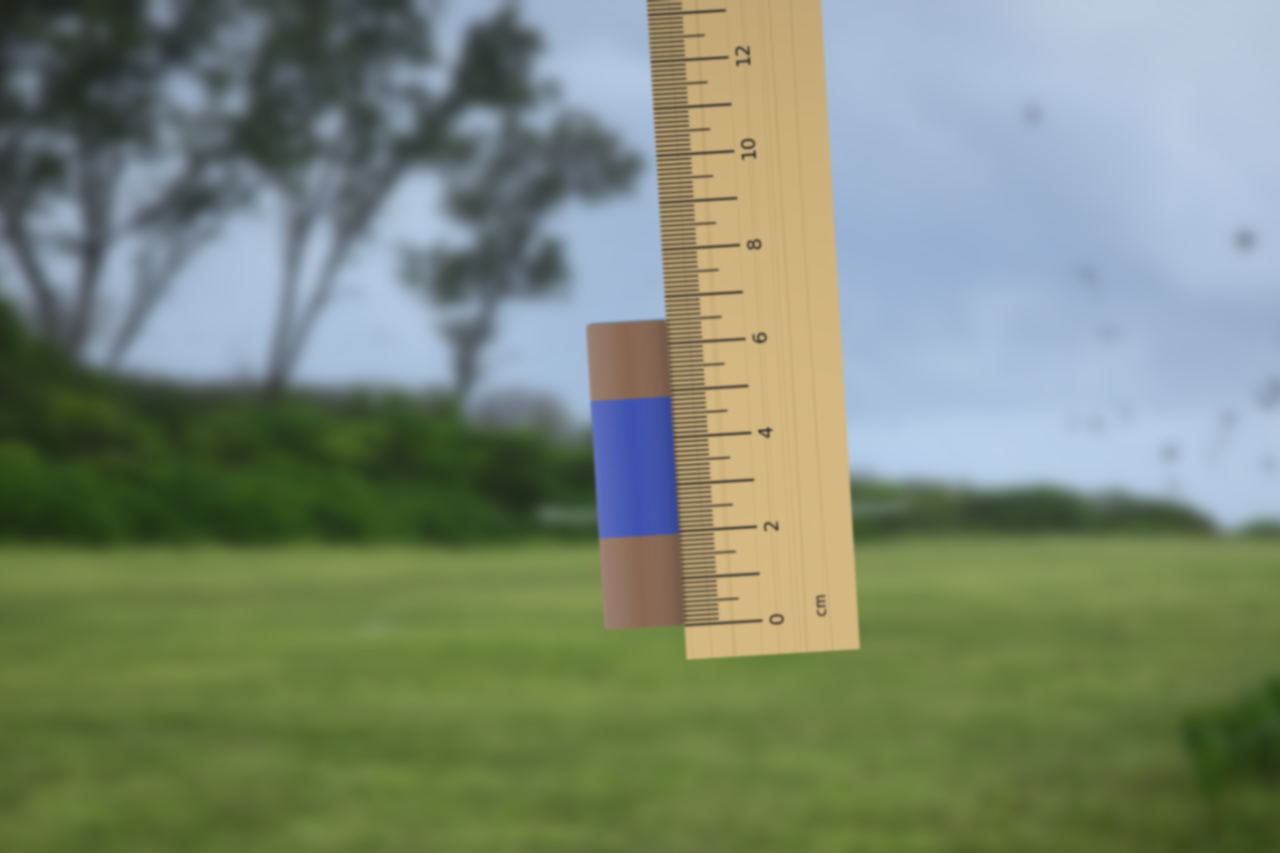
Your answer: 6.5
